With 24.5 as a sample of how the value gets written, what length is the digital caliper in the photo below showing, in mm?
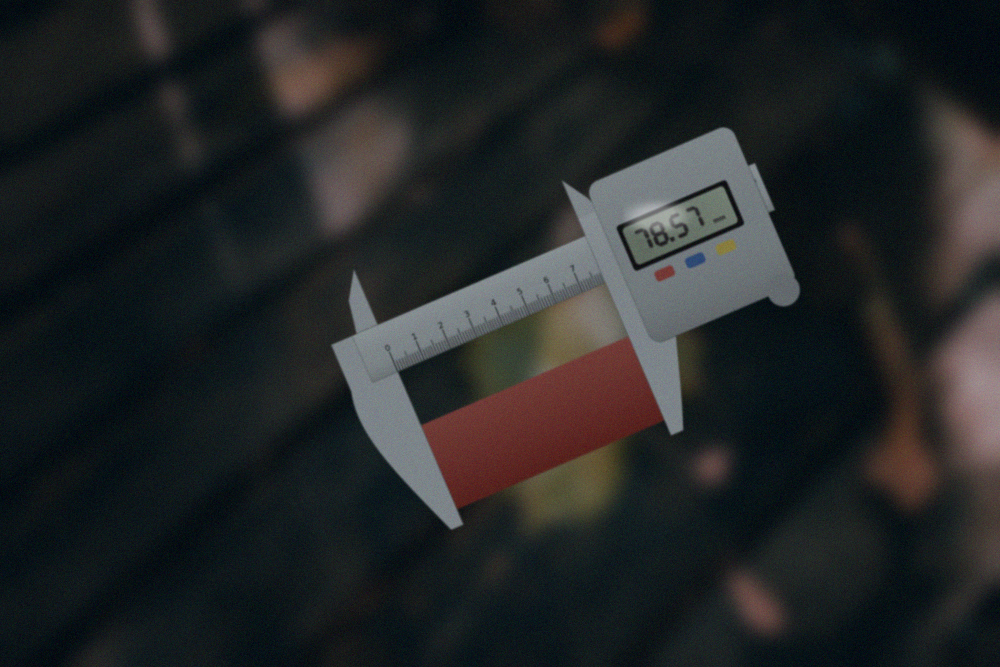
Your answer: 78.57
